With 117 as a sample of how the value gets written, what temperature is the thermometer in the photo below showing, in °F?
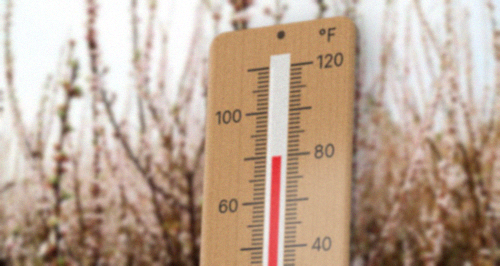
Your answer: 80
